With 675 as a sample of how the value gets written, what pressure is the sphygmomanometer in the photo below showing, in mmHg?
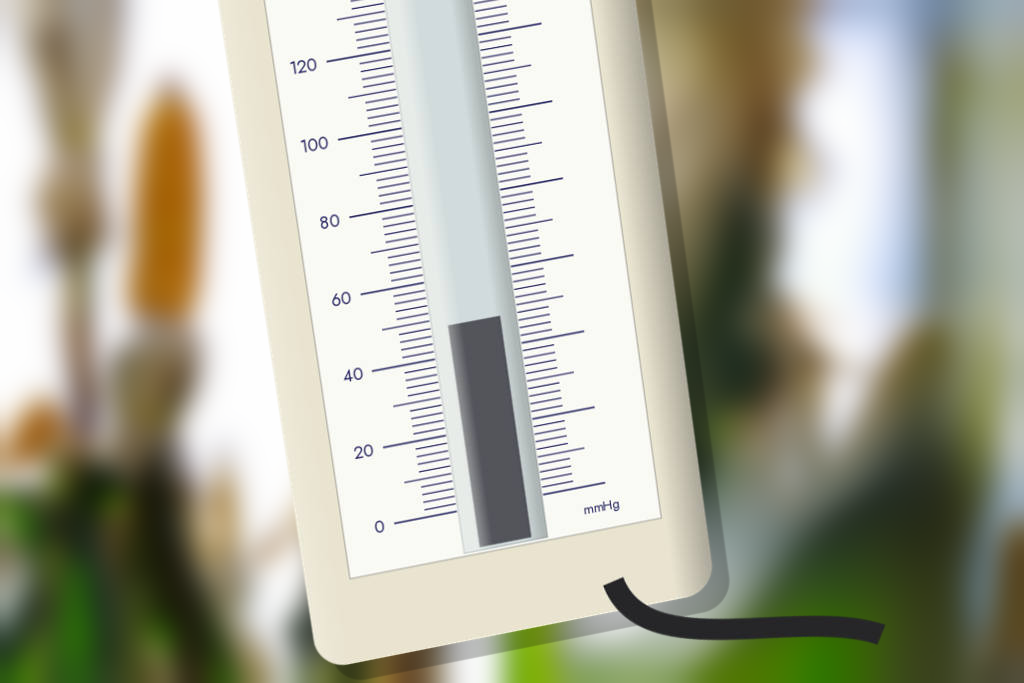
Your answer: 48
